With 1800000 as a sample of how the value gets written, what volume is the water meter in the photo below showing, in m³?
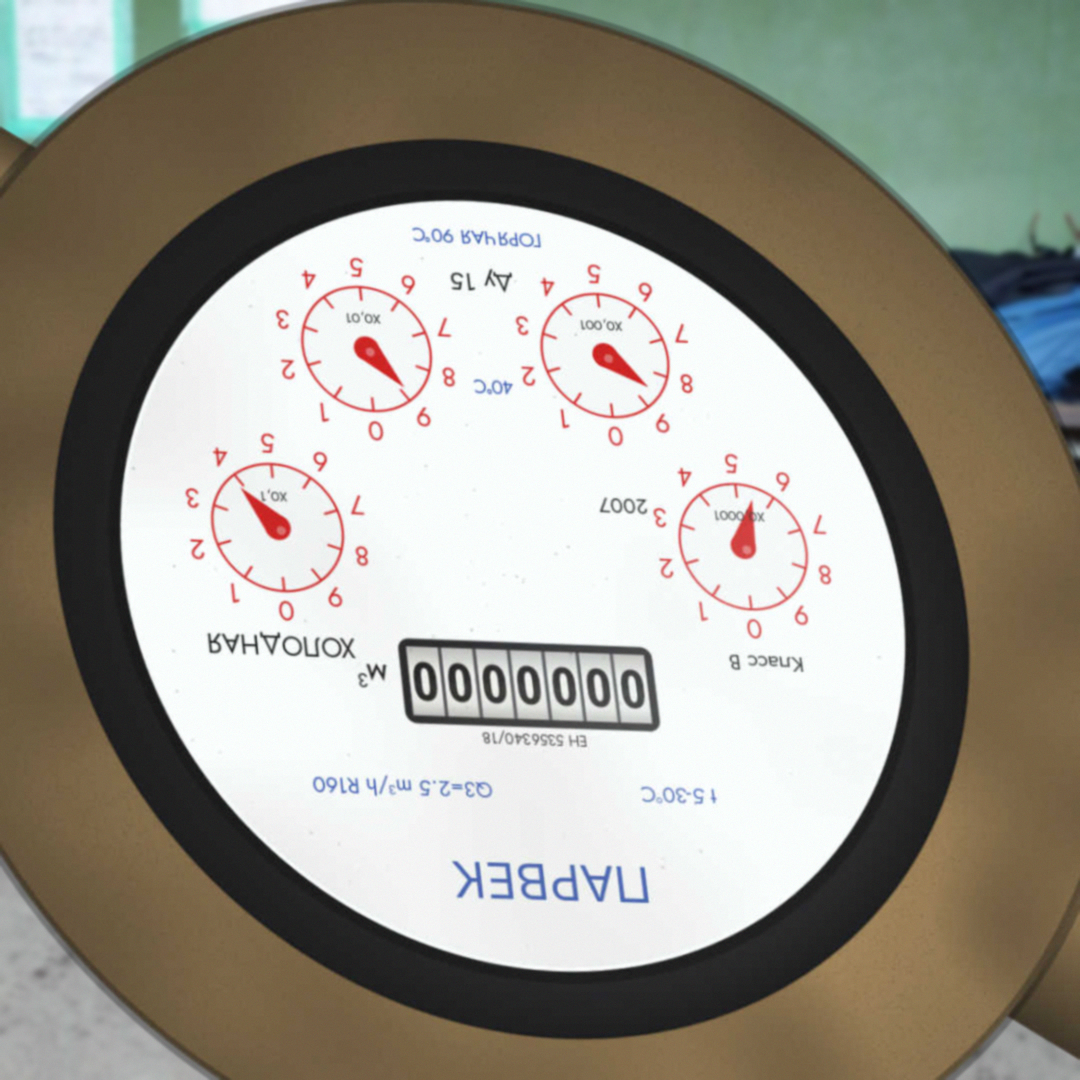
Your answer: 0.3885
